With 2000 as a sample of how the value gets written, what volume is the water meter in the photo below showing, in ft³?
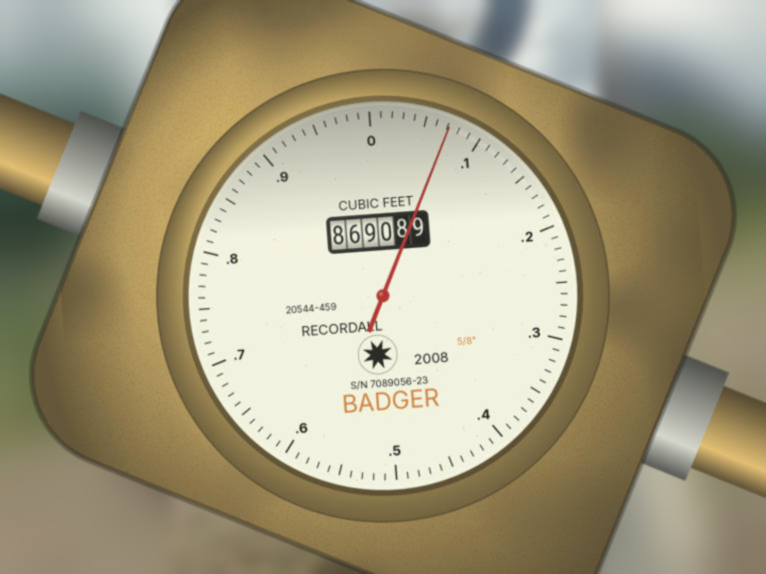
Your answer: 869089.07
